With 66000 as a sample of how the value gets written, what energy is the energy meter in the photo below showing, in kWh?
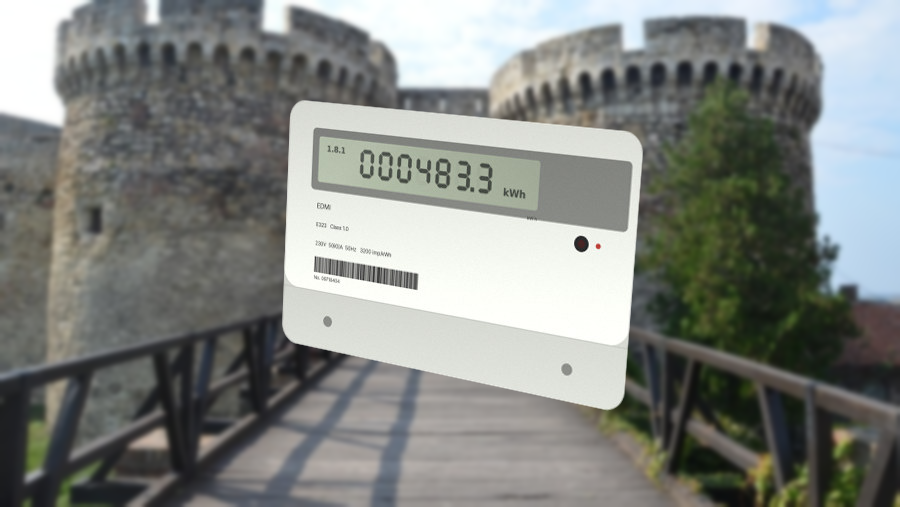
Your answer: 483.3
